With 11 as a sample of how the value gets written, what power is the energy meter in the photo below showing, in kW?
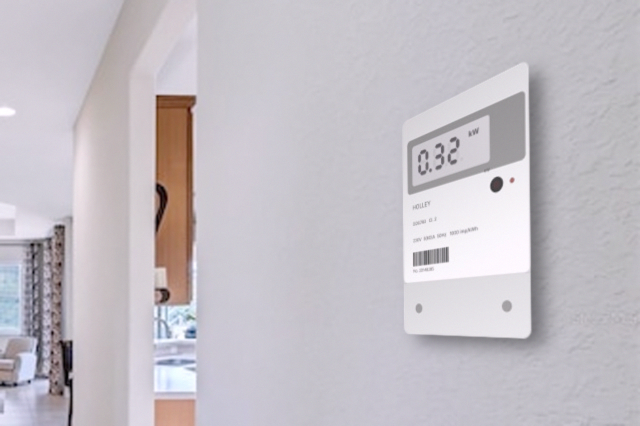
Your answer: 0.32
